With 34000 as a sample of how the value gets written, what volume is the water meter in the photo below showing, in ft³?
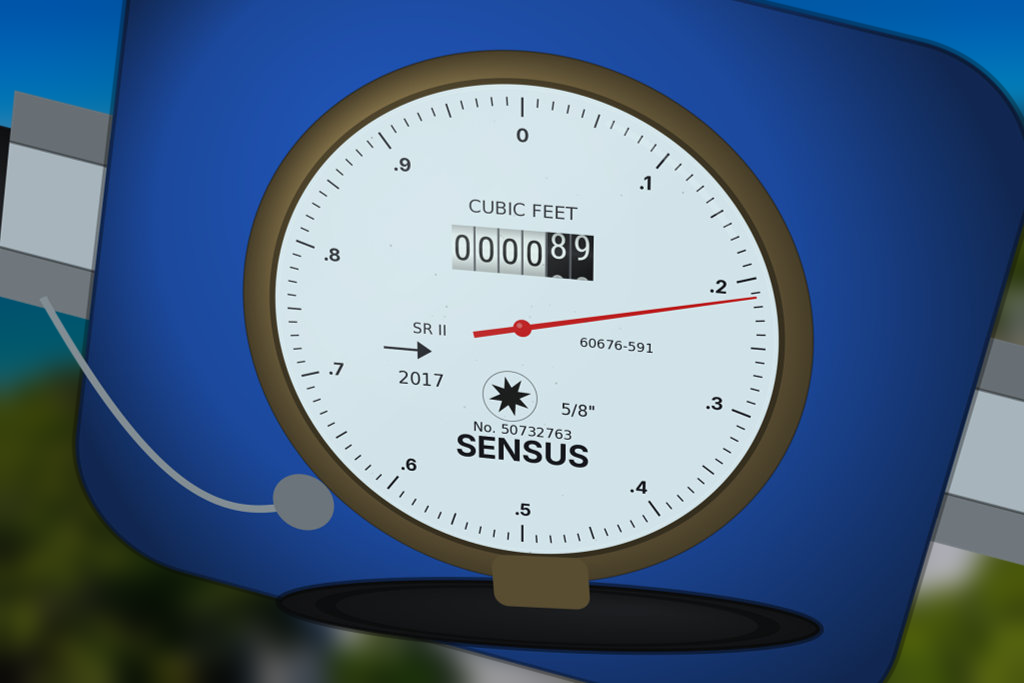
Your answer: 89.21
